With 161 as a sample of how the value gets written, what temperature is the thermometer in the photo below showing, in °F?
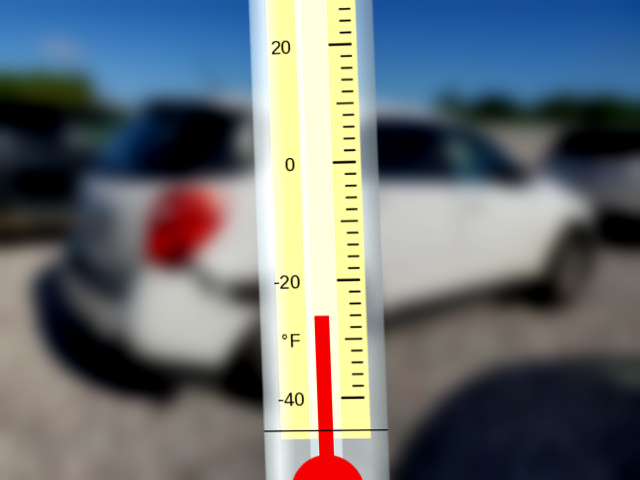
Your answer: -26
